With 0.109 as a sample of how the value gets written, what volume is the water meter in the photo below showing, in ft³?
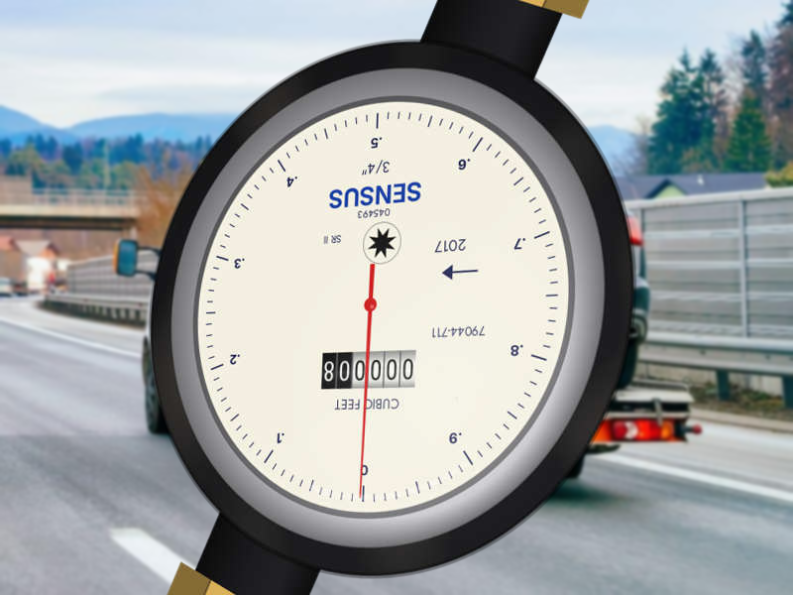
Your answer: 8.00
